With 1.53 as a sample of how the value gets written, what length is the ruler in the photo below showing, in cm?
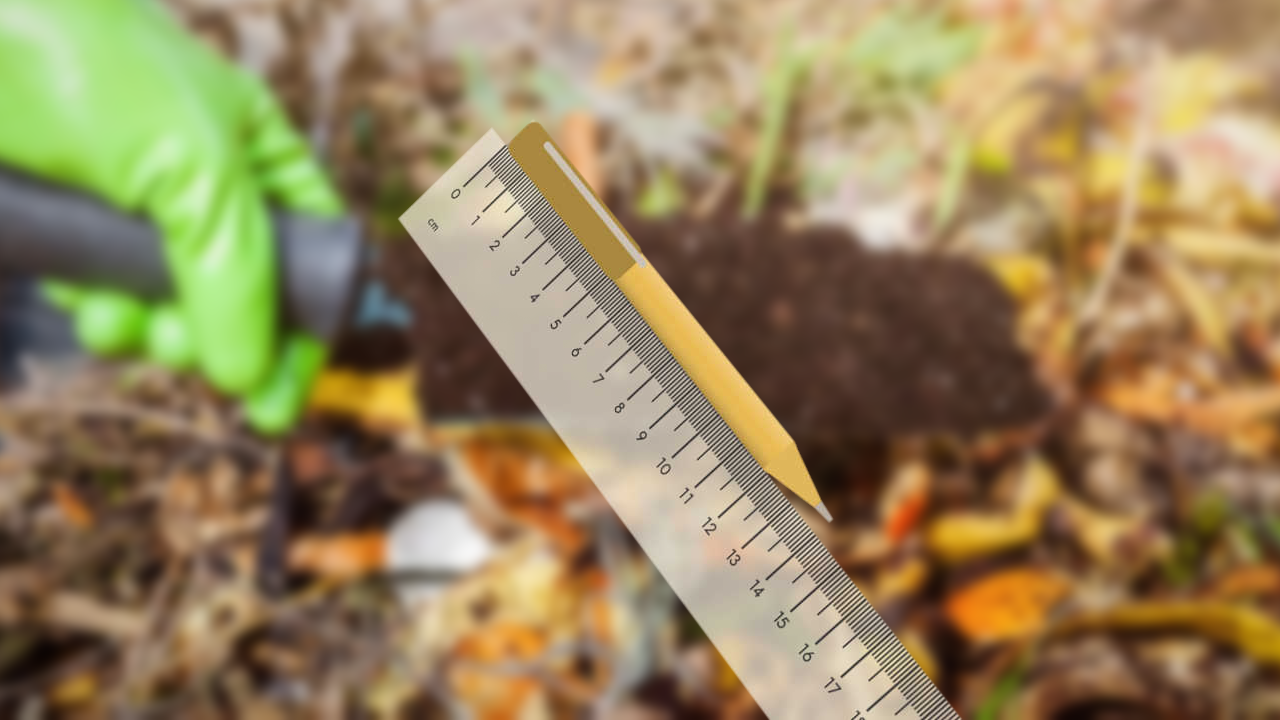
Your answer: 14
